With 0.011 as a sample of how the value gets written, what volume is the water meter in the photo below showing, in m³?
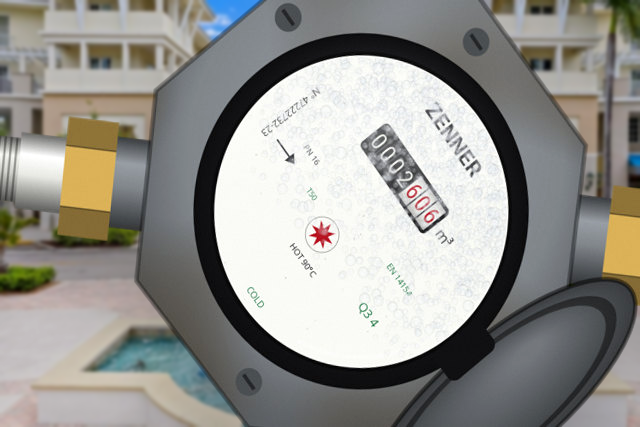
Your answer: 2.606
